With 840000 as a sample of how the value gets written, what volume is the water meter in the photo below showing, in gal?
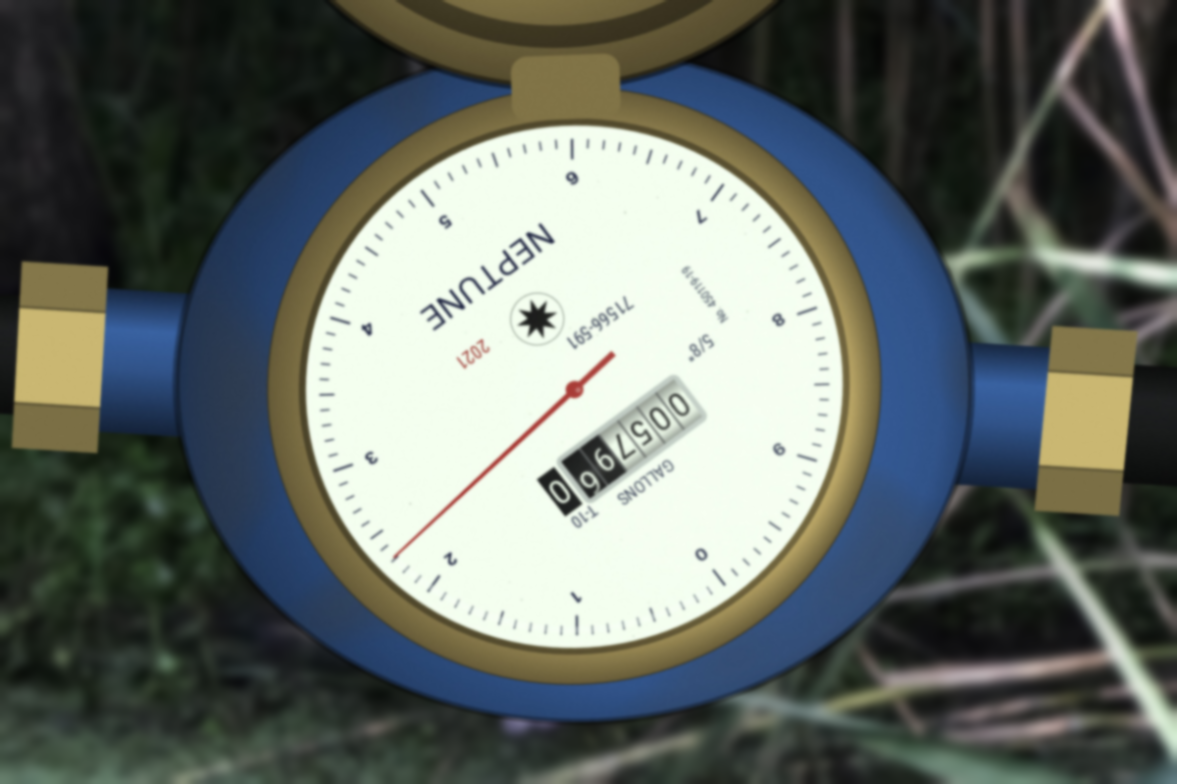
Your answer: 57962.3
